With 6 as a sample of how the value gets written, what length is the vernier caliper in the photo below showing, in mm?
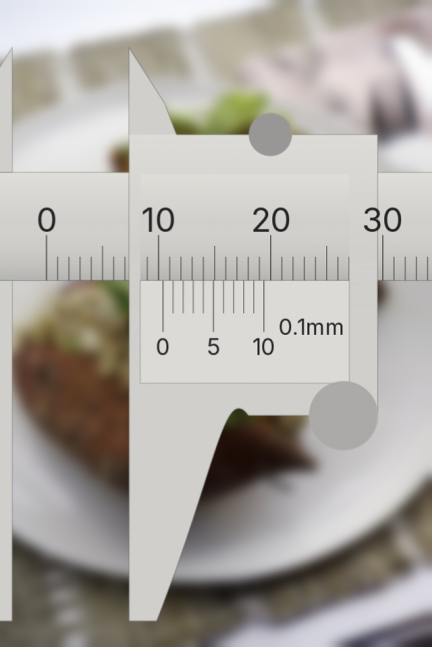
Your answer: 10.4
